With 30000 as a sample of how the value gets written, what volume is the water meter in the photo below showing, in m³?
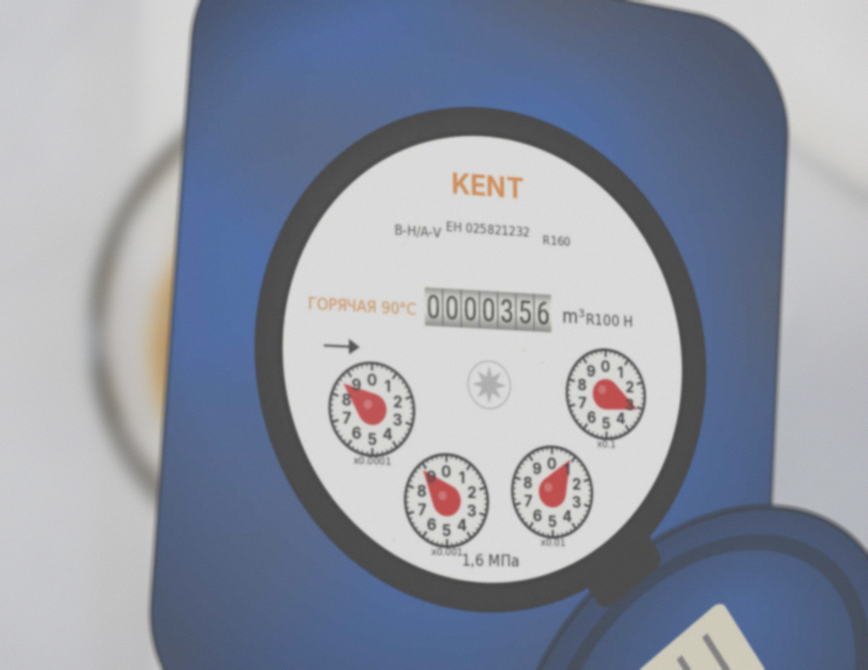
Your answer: 356.3088
